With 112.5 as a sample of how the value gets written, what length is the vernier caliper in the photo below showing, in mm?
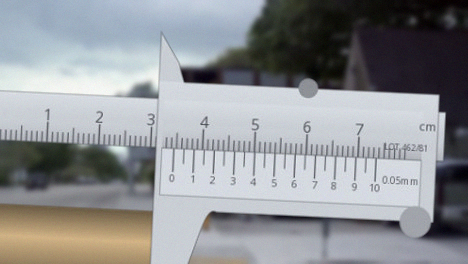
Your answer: 34.5
